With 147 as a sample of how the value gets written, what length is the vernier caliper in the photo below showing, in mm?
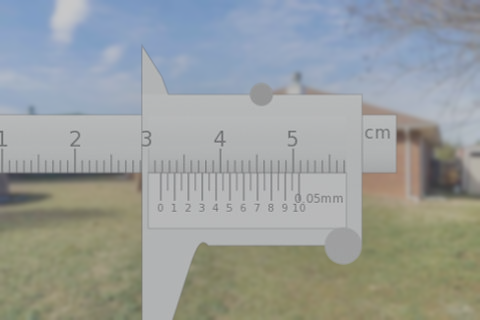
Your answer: 31.8
